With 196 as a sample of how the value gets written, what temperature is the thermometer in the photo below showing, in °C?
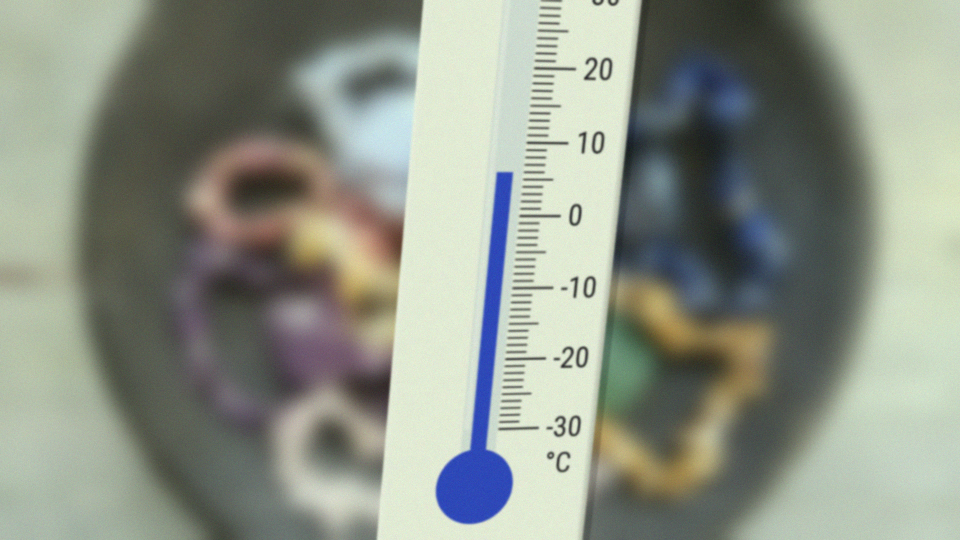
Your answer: 6
